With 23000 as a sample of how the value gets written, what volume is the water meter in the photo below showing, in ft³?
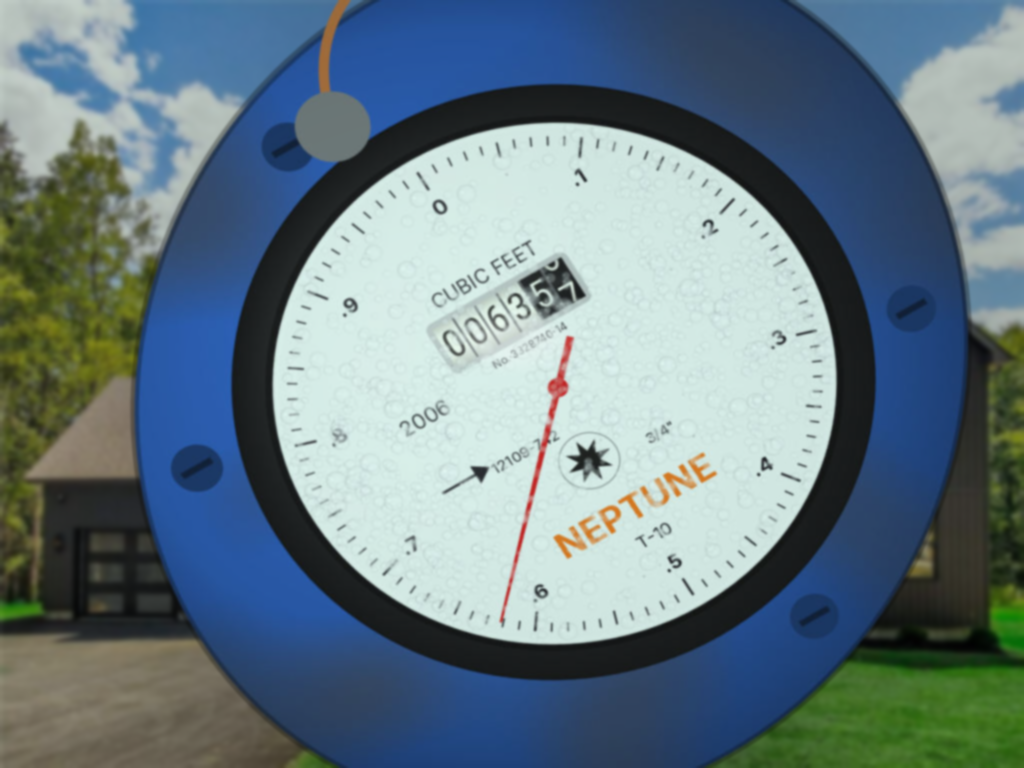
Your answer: 6356.62
